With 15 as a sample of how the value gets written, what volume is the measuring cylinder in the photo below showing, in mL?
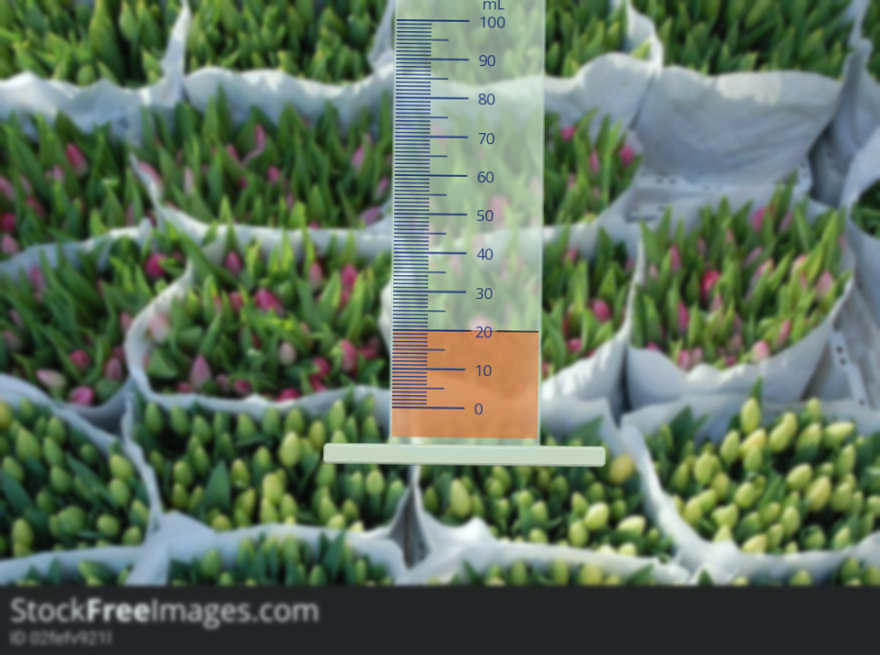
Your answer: 20
